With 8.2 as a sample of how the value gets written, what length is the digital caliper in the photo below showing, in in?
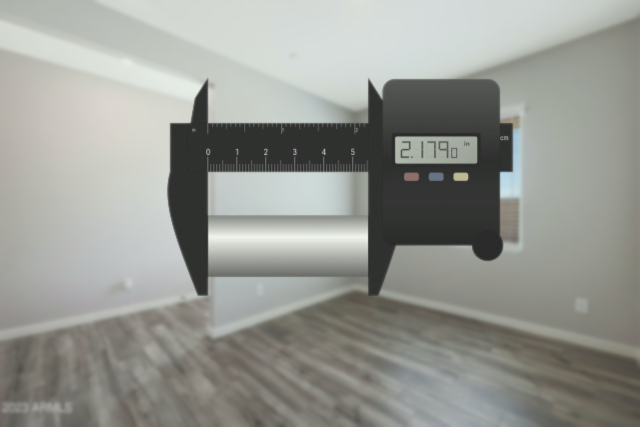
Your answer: 2.1790
